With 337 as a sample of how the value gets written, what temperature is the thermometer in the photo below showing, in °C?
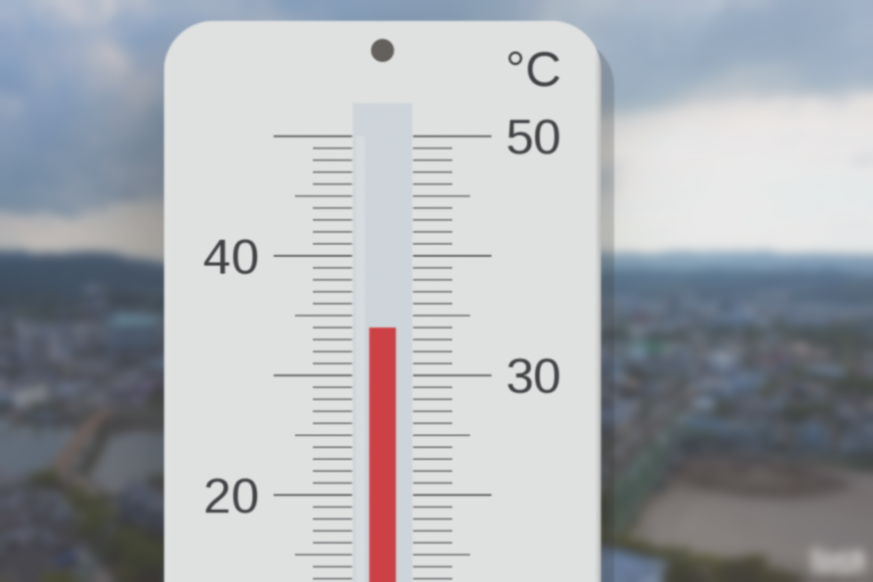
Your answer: 34
